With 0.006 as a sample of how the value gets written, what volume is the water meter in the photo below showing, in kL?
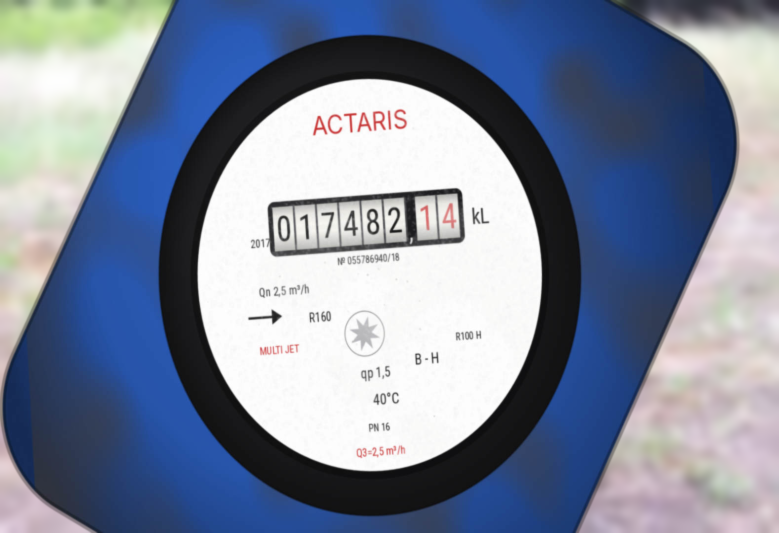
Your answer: 17482.14
